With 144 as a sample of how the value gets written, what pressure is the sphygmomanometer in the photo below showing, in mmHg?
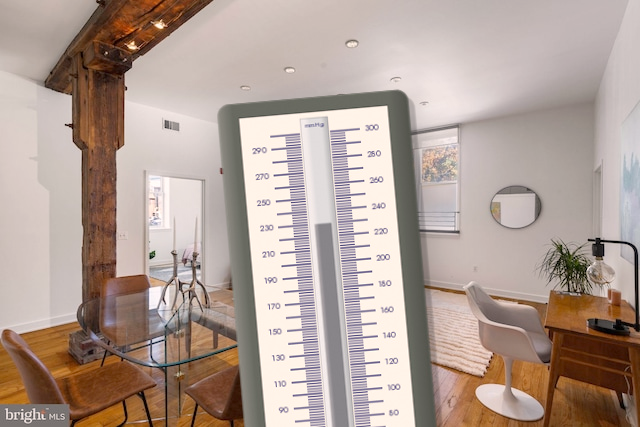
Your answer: 230
